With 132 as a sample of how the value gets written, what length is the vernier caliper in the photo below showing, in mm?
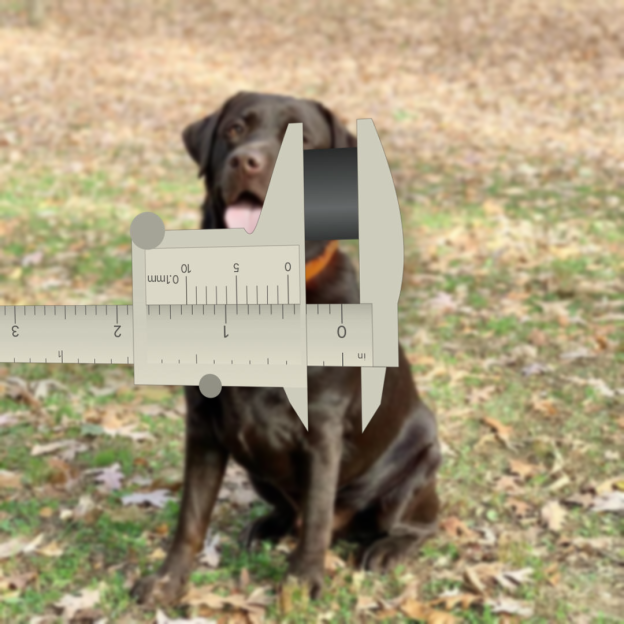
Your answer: 4.5
